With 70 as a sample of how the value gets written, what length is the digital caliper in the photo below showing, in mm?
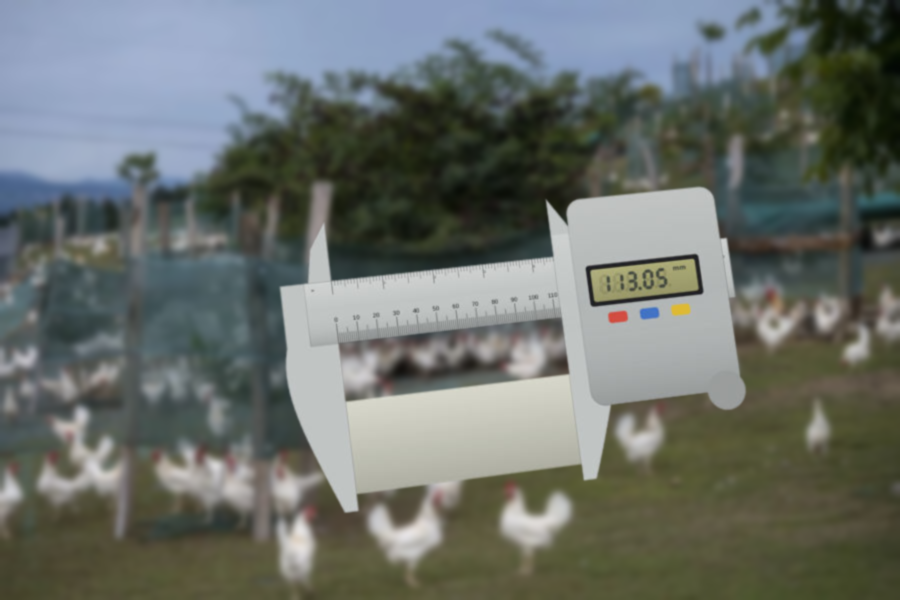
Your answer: 113.05
